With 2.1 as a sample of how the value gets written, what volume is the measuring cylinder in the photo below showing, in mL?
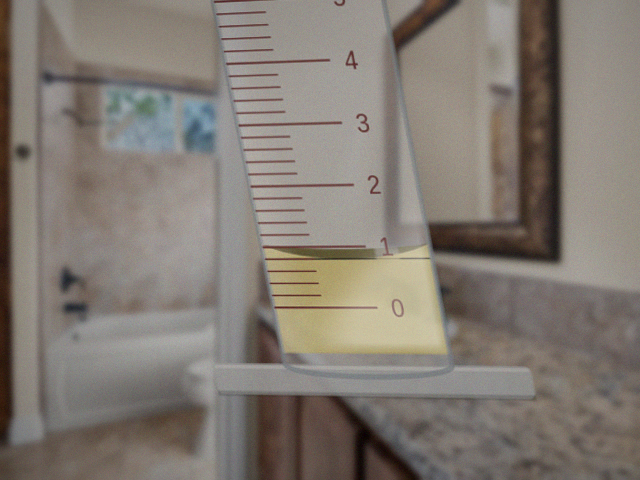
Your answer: 0.8
